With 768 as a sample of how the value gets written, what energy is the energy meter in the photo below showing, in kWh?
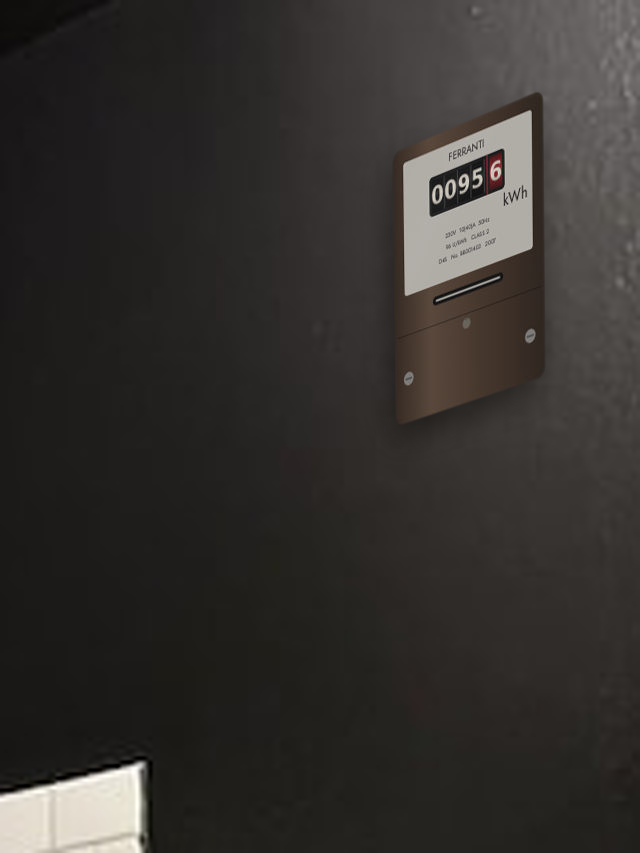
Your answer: 95.6
